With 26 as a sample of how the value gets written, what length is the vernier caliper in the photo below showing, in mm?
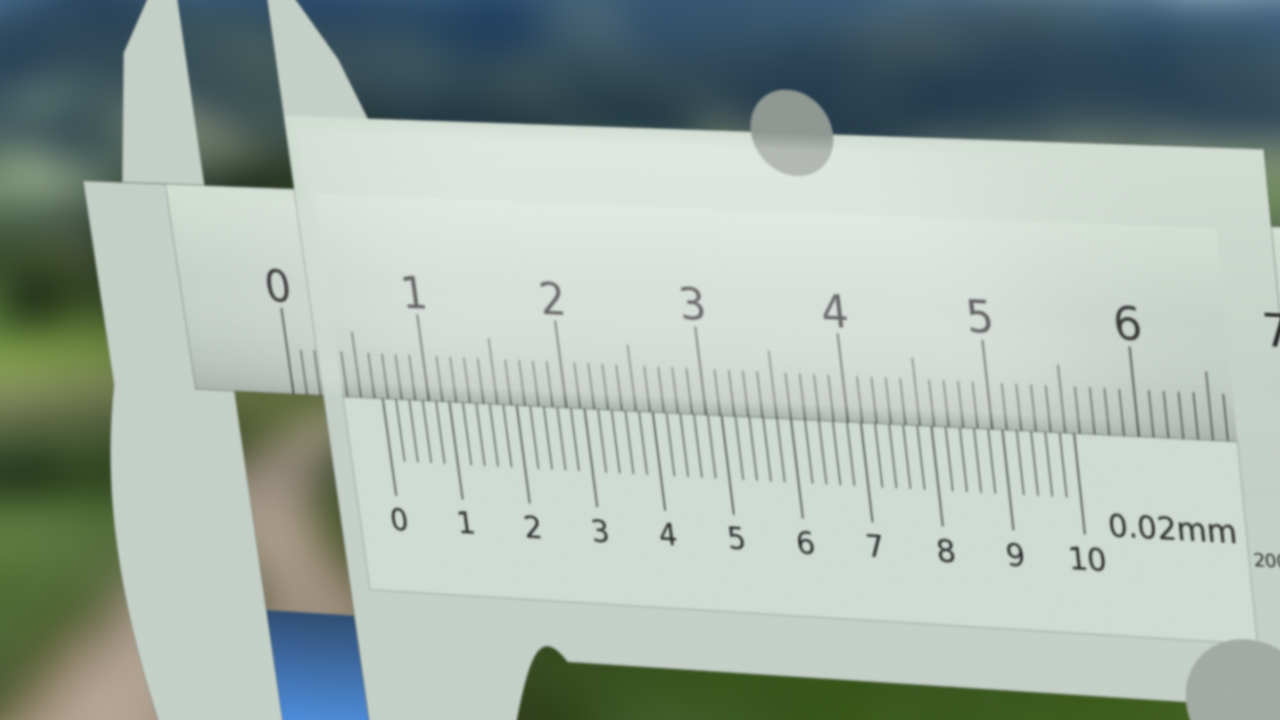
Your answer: 6.6
